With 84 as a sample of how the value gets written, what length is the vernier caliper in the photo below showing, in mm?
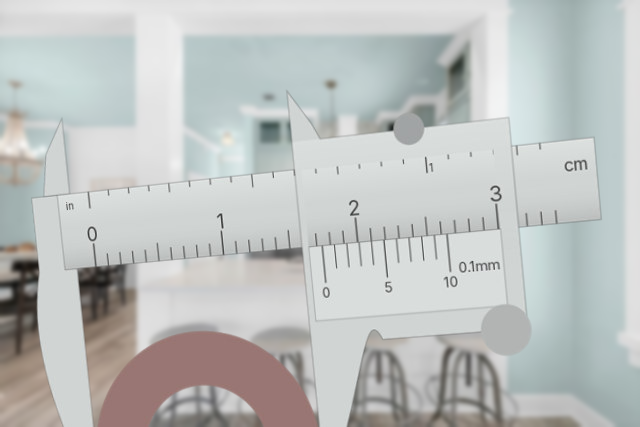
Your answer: 17.4
